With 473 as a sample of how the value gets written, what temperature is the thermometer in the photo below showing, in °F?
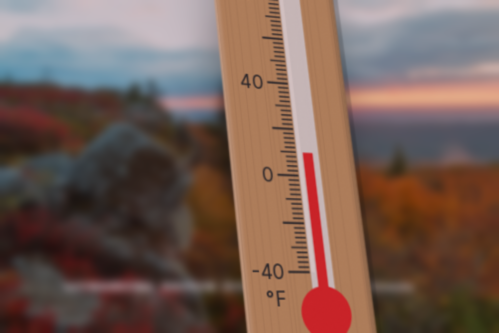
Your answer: 10
